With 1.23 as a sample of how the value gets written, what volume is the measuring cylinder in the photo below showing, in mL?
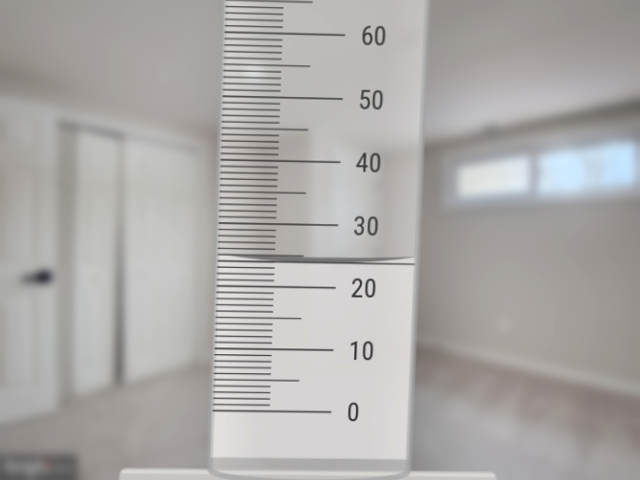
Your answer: 24
